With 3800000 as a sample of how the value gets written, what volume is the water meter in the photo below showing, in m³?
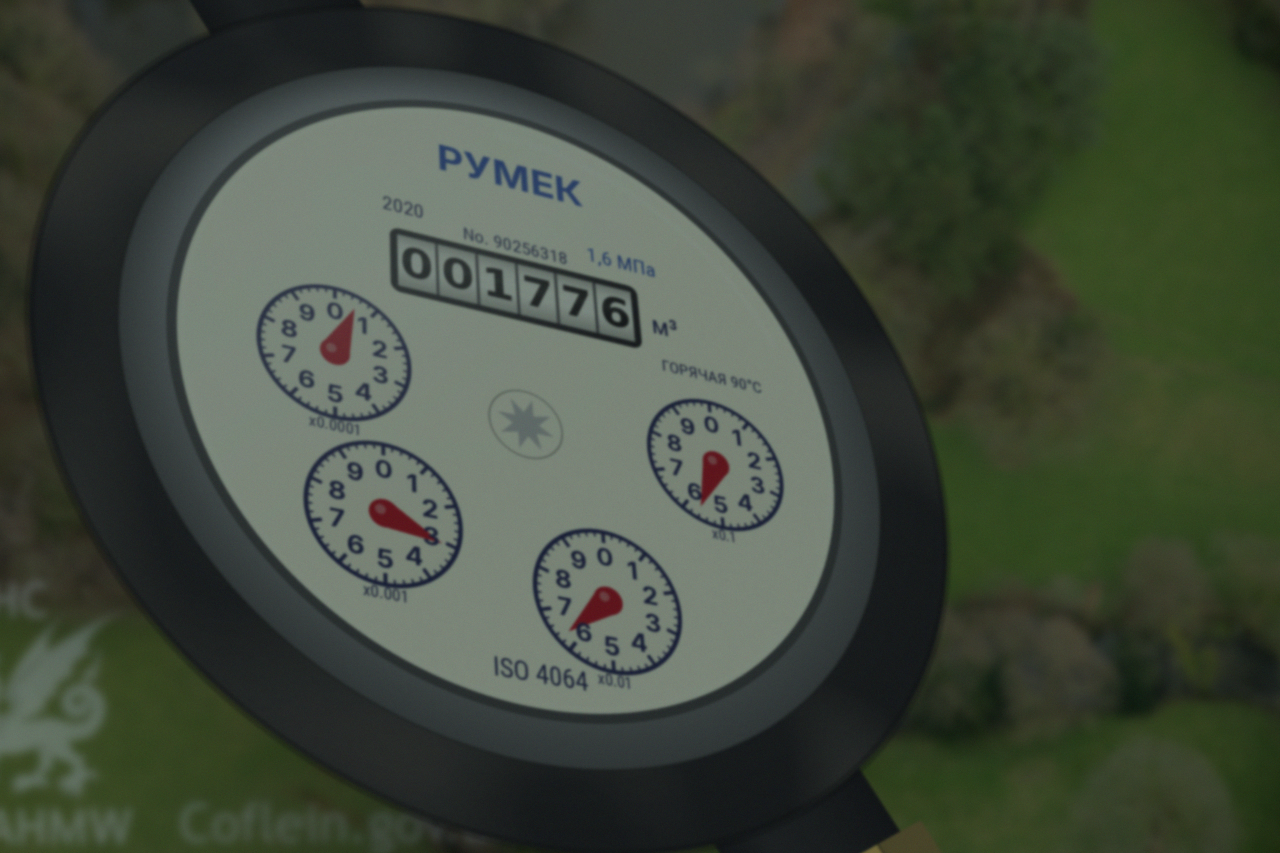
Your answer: 1776.5630
